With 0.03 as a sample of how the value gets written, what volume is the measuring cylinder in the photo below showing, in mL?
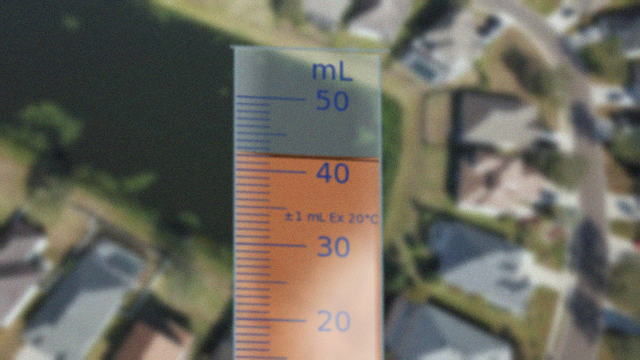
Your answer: 42
